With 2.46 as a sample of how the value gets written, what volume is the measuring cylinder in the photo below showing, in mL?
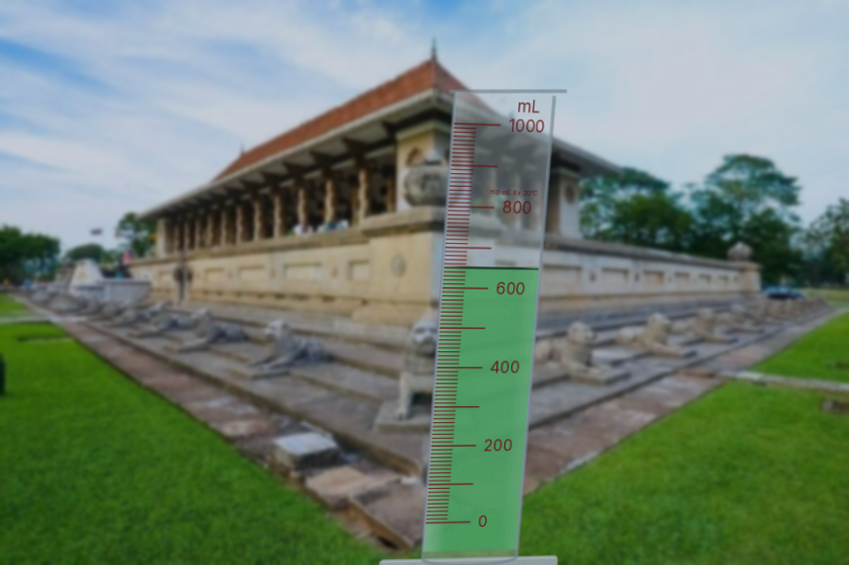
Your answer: 650
